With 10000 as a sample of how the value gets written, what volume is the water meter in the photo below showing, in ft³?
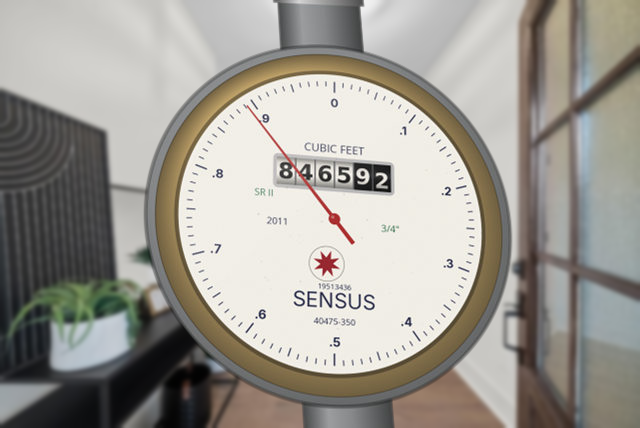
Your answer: 846591.89
